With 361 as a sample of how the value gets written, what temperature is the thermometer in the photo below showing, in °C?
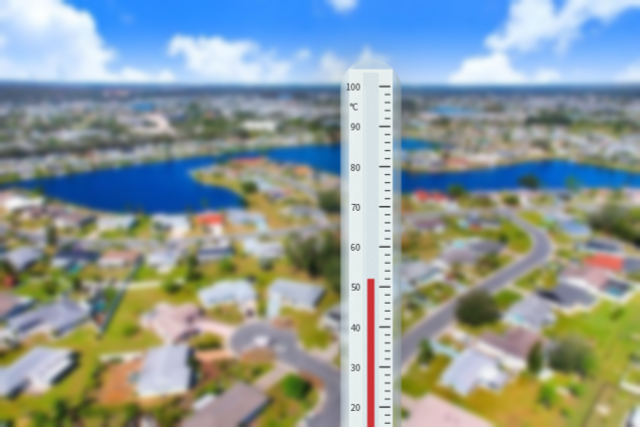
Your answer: 52
